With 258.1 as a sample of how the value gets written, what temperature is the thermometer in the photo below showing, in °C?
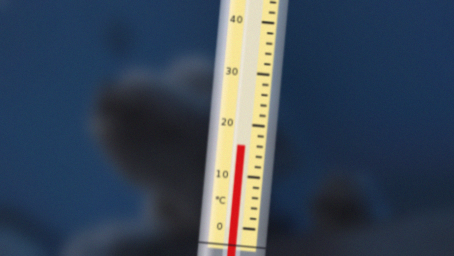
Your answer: 16
